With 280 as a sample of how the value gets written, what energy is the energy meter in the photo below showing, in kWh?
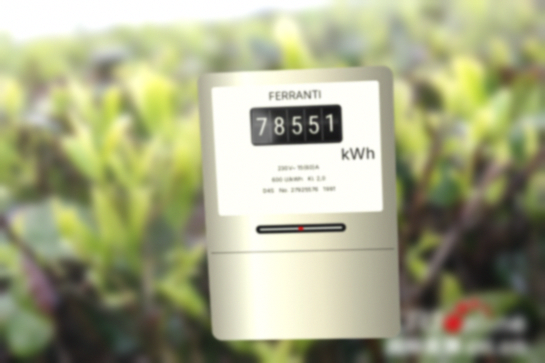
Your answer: 78551
